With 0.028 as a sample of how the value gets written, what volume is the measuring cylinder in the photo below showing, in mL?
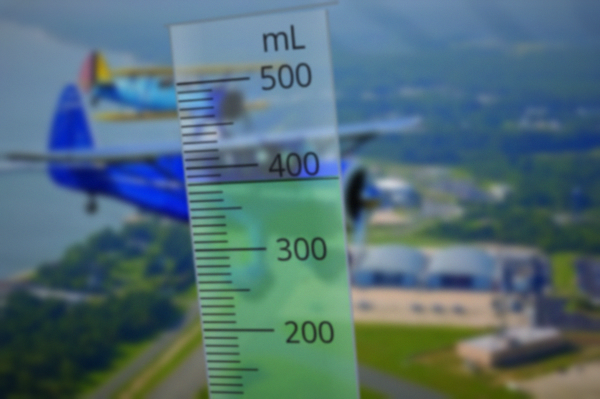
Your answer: 380
